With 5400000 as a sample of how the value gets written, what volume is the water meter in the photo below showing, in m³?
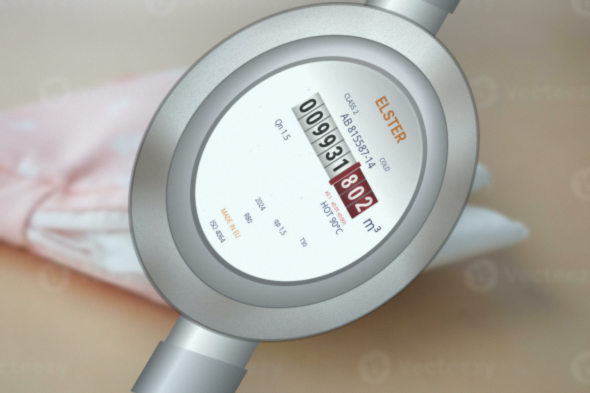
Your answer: 9931.802
